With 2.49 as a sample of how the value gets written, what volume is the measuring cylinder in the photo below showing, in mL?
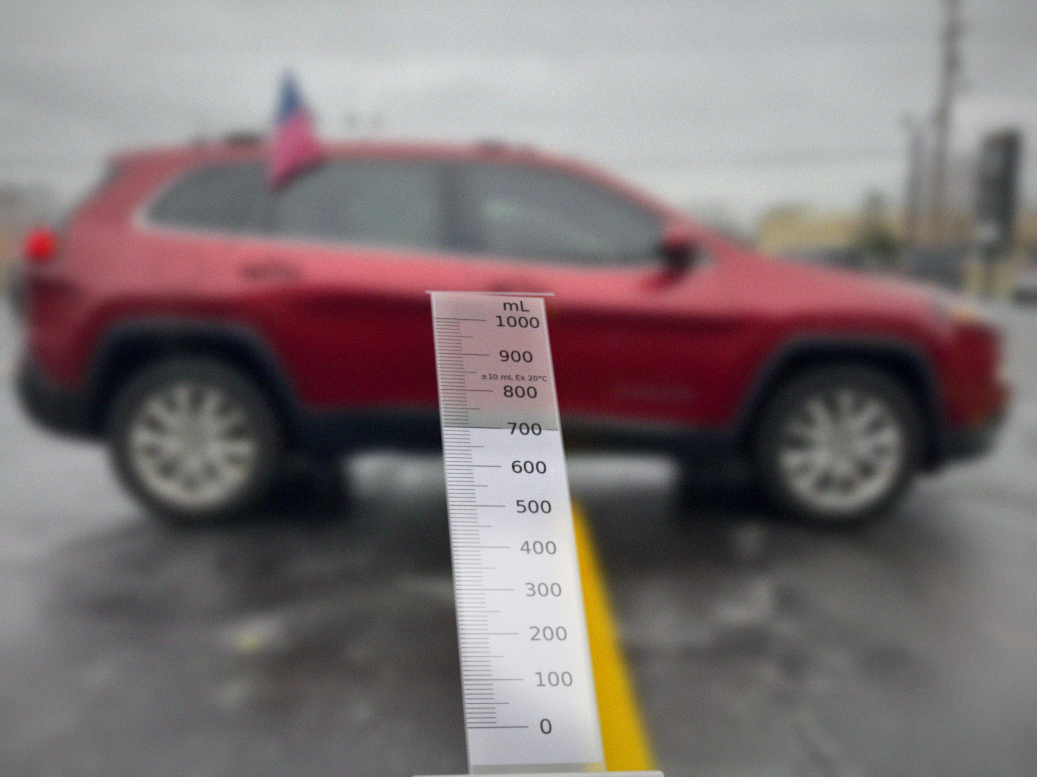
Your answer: 700
